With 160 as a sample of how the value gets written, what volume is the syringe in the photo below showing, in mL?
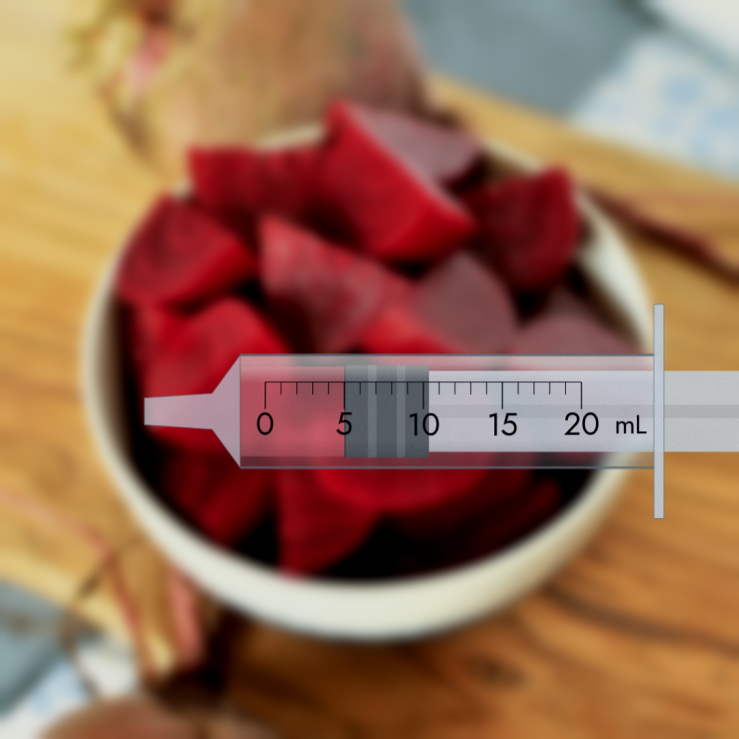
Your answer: 5
